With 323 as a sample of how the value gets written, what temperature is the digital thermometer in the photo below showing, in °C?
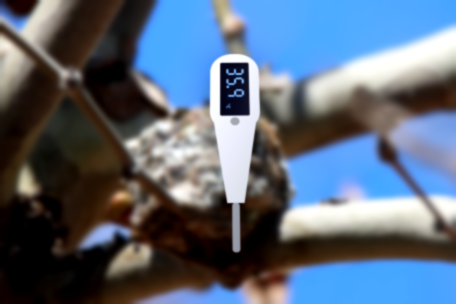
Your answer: 35.9
